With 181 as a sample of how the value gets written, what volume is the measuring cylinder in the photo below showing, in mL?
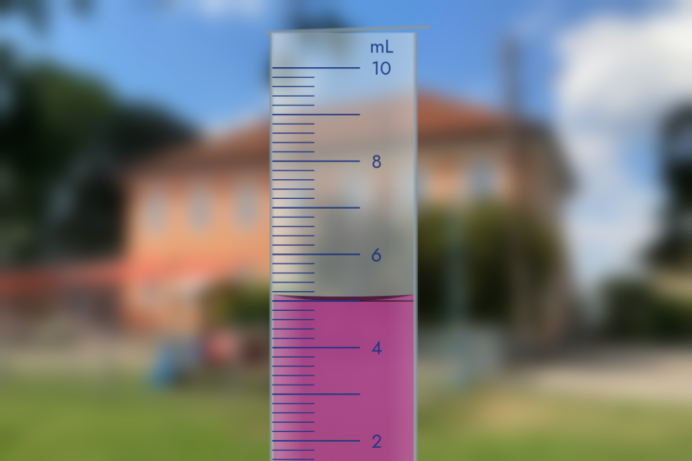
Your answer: 5
